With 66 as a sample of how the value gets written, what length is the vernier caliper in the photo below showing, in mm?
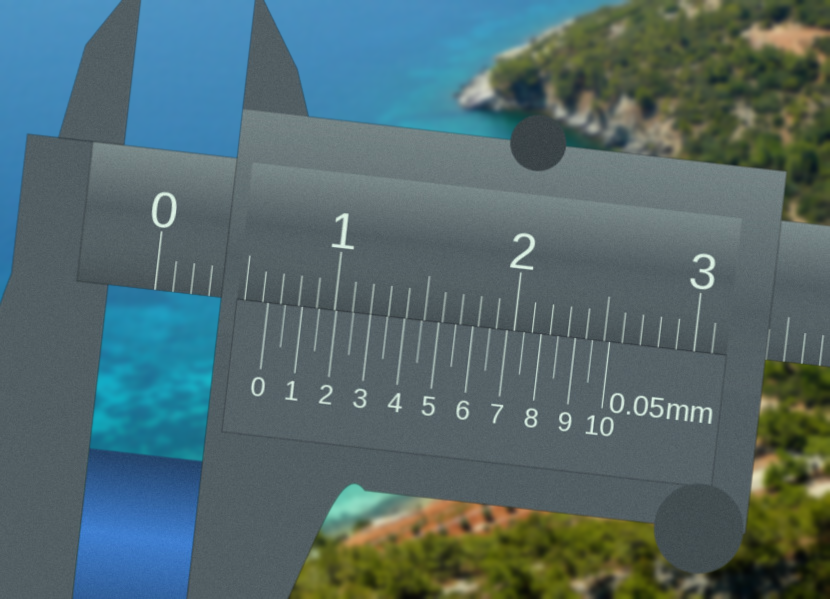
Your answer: 6.3
